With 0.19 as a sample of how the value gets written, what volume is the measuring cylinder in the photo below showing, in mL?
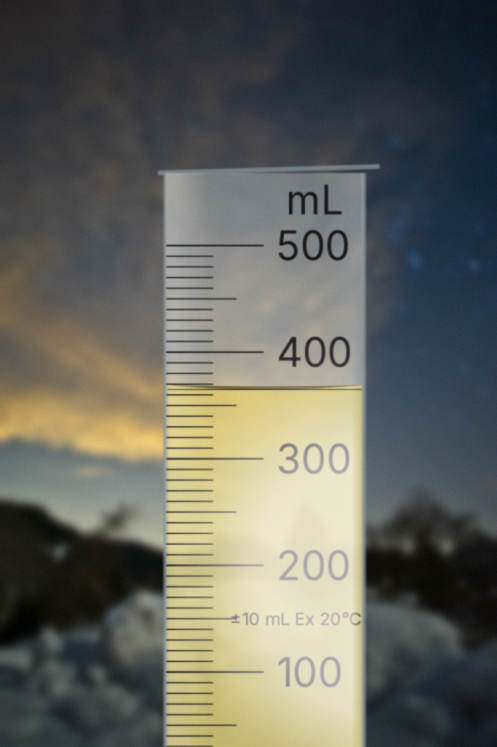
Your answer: 365
